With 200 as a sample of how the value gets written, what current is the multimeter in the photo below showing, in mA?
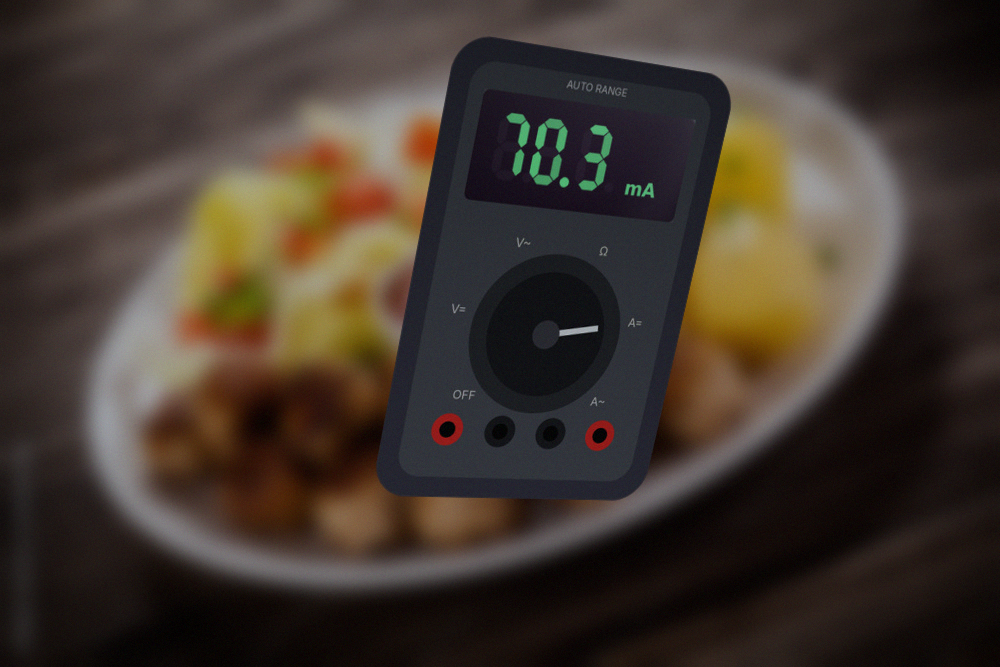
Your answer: 70.3
